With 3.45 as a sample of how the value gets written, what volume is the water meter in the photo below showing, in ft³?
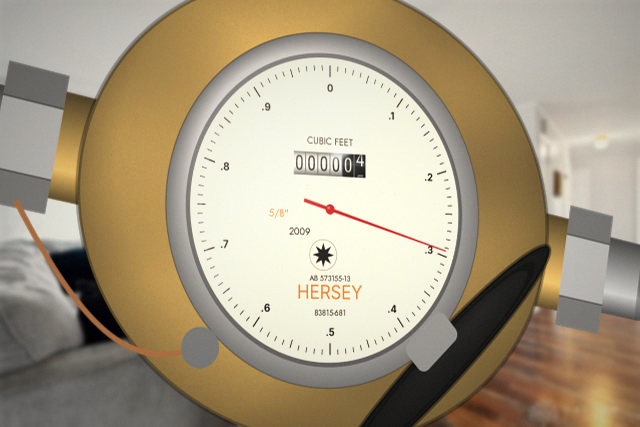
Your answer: 4.29
